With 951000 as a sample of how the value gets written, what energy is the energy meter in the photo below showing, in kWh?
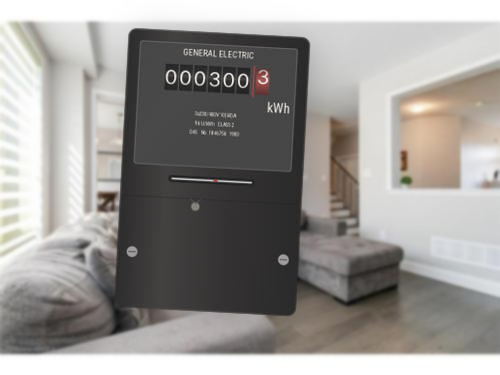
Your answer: 300.3
